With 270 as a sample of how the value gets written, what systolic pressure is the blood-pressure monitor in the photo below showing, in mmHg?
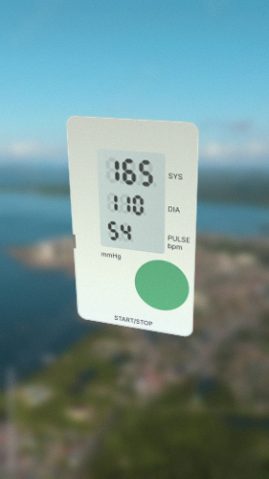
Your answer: 165
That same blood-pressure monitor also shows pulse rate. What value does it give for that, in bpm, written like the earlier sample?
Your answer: 54
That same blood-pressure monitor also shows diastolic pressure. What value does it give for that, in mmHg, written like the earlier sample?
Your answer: 110
